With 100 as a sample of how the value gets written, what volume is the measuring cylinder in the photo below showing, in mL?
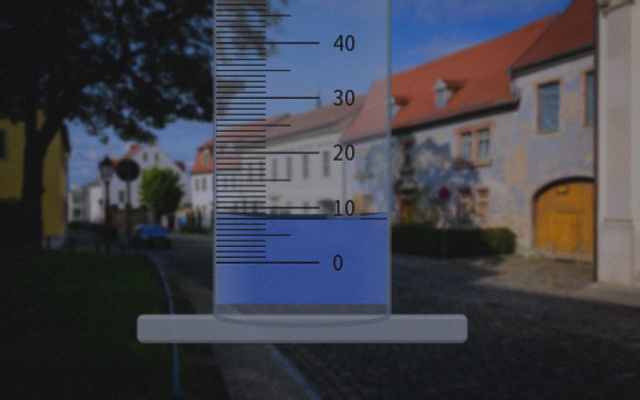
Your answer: 8
